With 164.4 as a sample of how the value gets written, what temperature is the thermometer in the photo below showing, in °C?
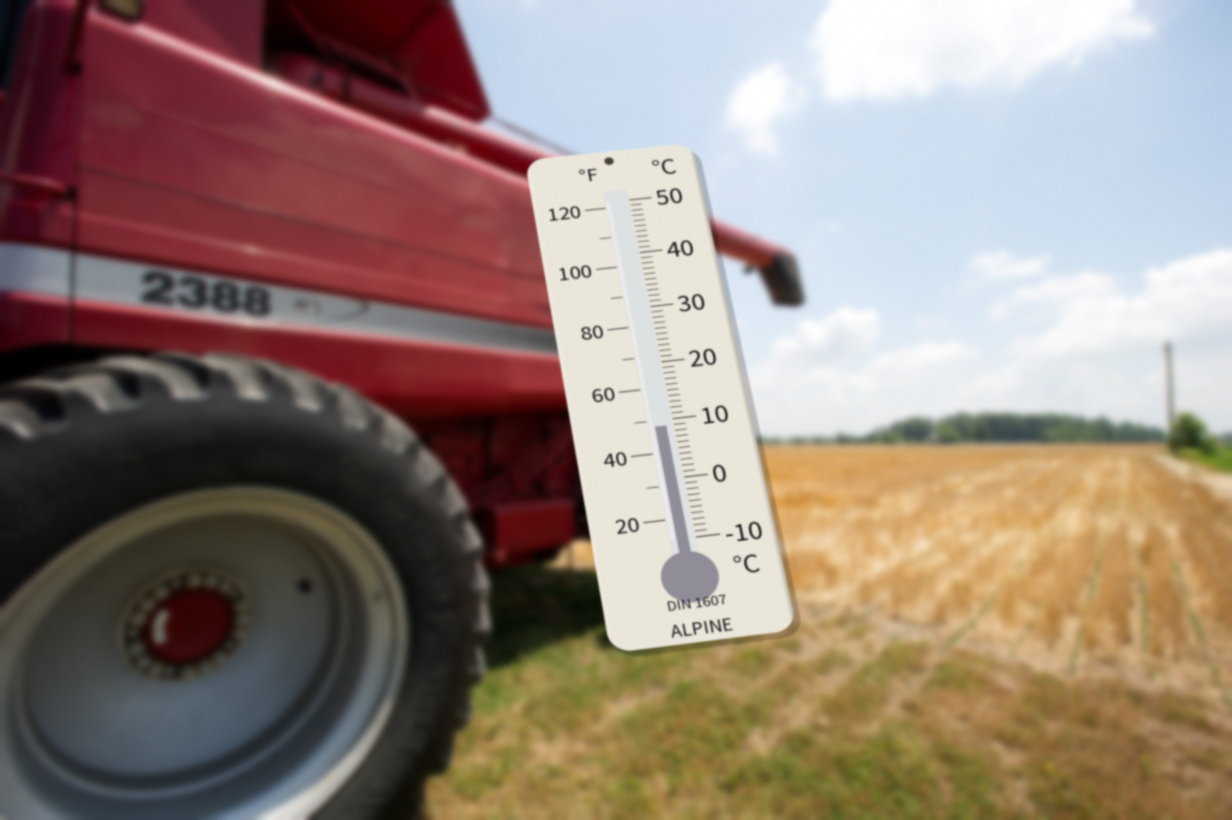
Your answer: 9
